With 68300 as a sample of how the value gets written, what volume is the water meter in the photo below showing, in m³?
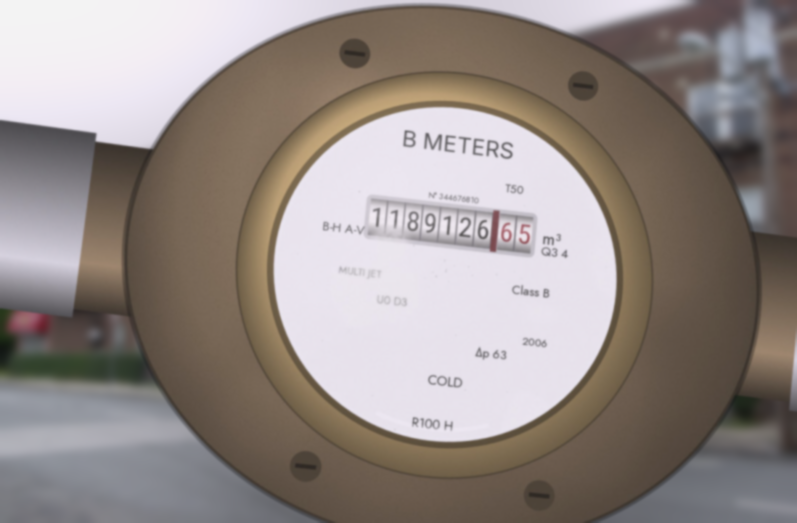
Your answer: 1189126.65
